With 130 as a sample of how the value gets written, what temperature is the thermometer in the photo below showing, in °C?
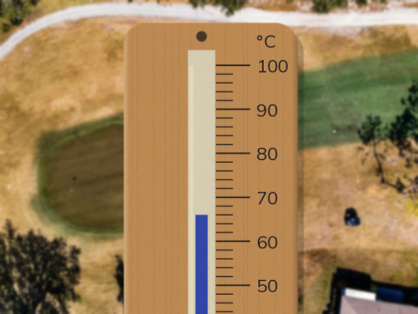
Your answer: 66
